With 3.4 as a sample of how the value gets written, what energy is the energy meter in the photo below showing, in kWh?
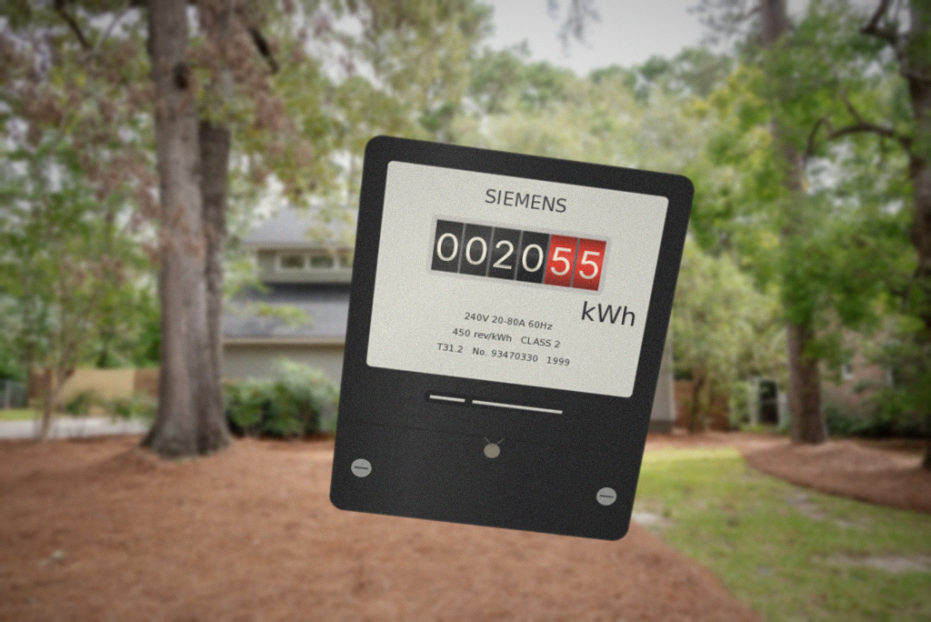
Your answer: 20.55
